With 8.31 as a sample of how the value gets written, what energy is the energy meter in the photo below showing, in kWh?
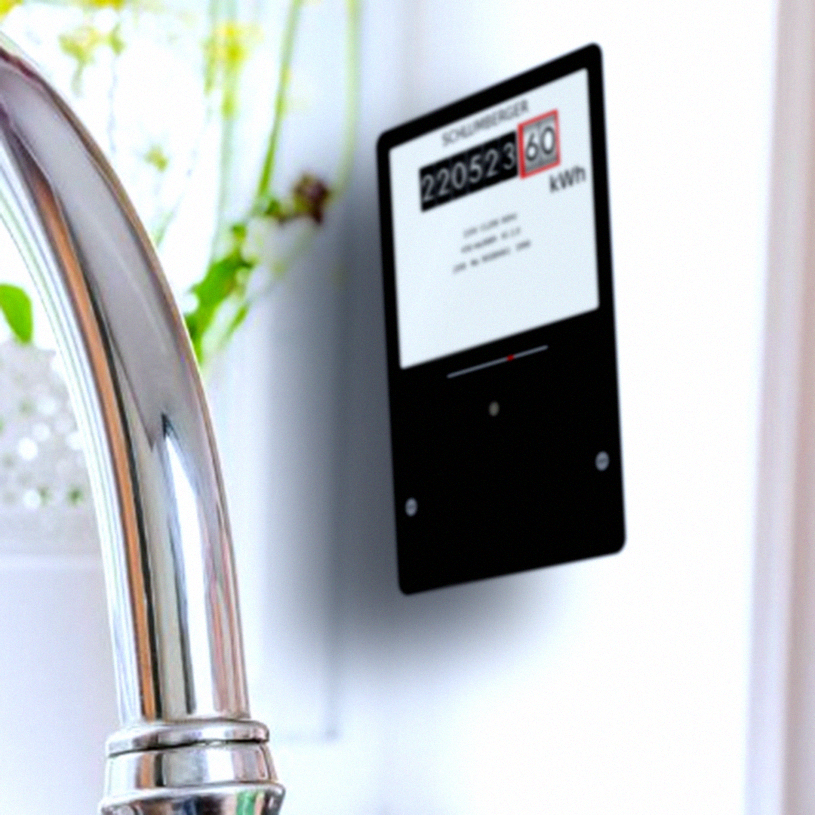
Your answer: 220523.60
